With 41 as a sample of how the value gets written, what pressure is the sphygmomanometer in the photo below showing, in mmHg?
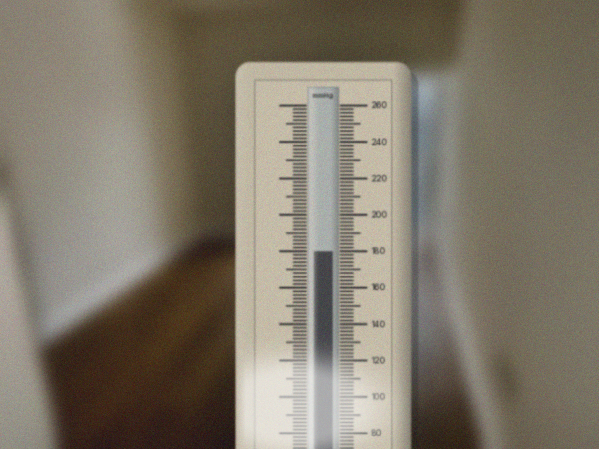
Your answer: 180
